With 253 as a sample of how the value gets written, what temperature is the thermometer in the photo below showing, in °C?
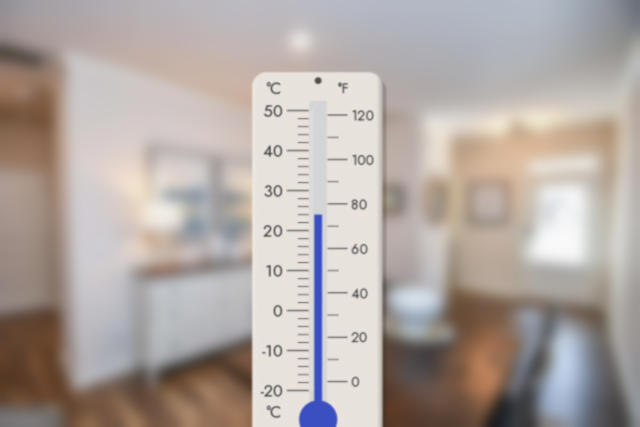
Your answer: 24
